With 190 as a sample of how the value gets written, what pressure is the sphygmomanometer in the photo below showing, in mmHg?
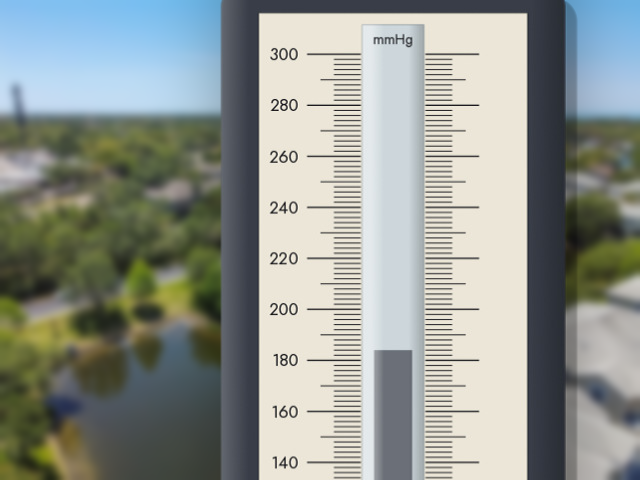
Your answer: 184
